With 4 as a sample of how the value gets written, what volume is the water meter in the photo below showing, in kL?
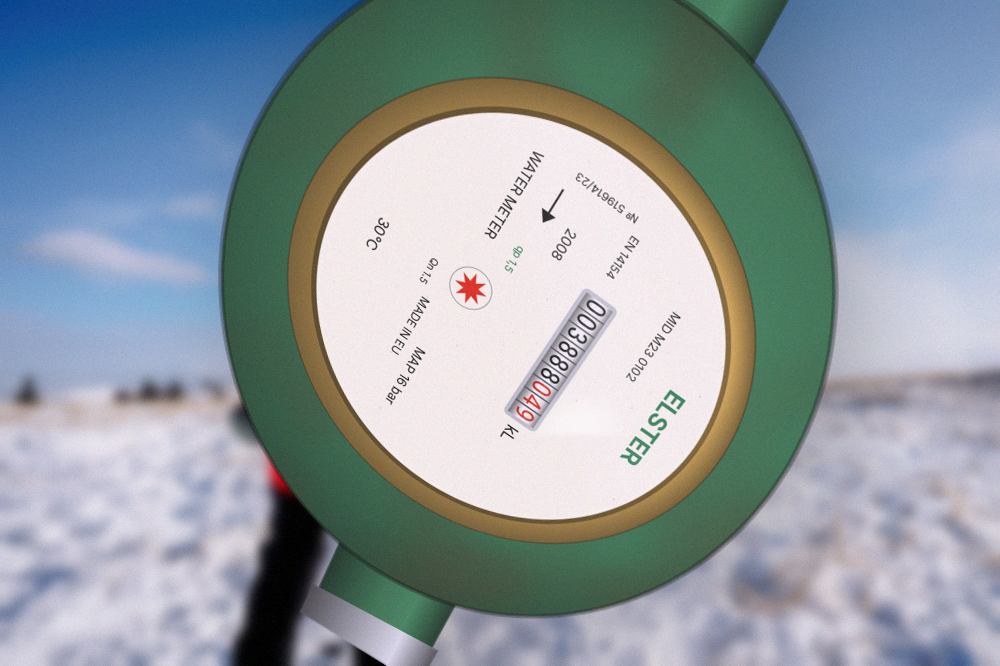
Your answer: 3888.049
